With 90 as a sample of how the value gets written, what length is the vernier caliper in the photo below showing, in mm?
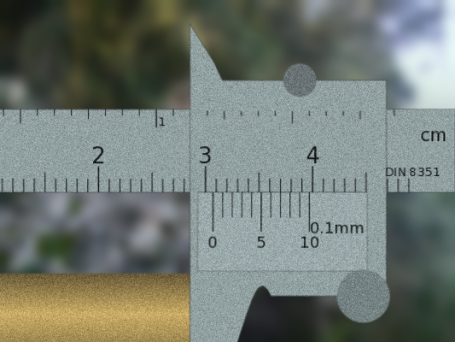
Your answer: 30.7
